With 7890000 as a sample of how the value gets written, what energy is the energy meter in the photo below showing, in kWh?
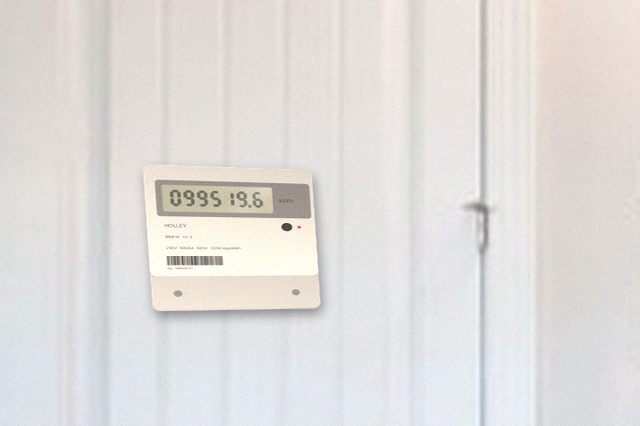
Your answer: 99519.6
